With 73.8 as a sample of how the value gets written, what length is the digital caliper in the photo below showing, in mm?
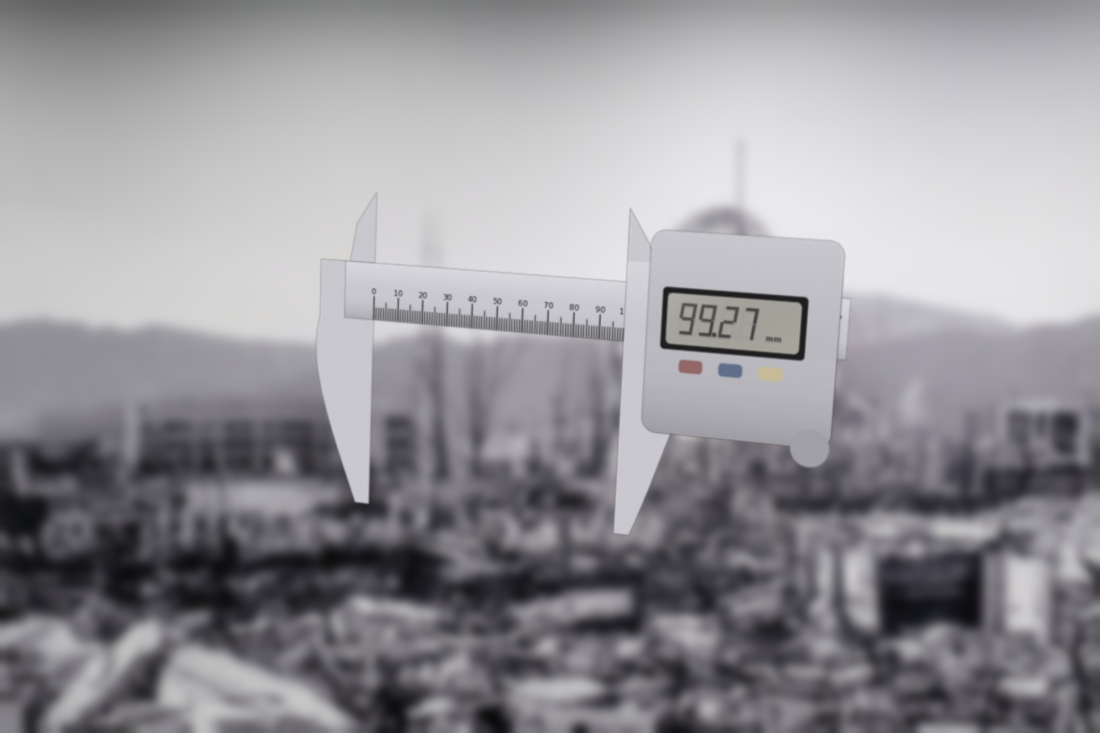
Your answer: 99.27
